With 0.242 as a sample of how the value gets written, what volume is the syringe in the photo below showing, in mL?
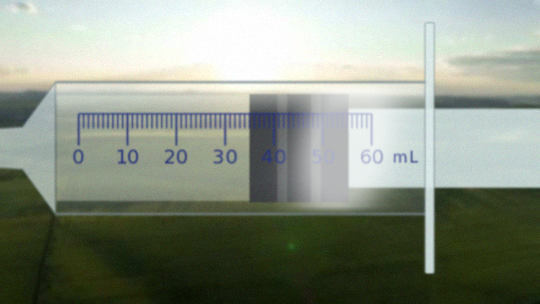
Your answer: 35
